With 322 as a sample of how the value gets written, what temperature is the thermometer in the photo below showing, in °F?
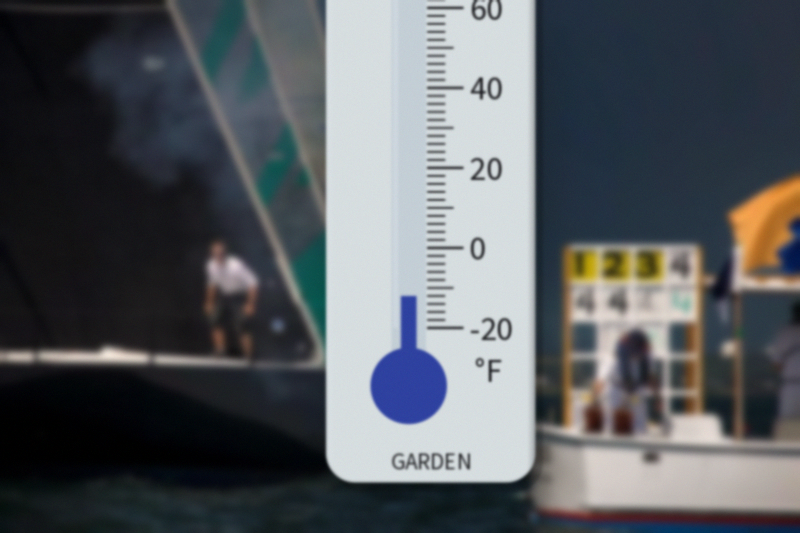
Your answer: -12
